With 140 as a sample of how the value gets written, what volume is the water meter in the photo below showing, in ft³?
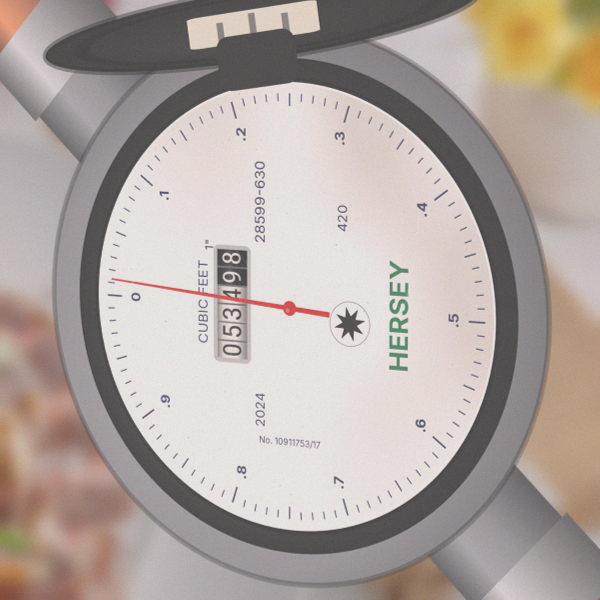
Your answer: 53498.01
